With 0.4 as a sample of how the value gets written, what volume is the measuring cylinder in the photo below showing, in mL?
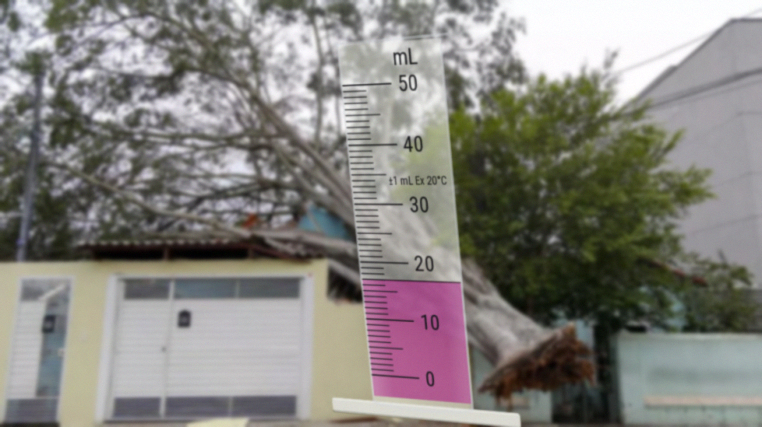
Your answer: 17
